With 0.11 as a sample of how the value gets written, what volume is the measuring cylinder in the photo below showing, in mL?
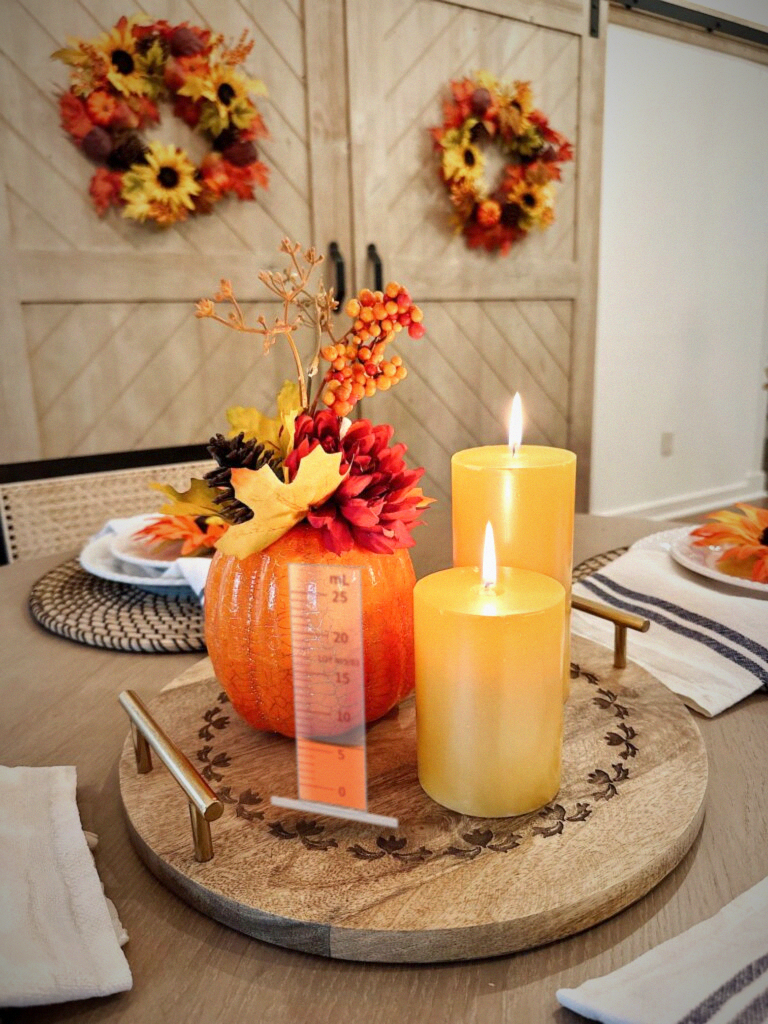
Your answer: 6
